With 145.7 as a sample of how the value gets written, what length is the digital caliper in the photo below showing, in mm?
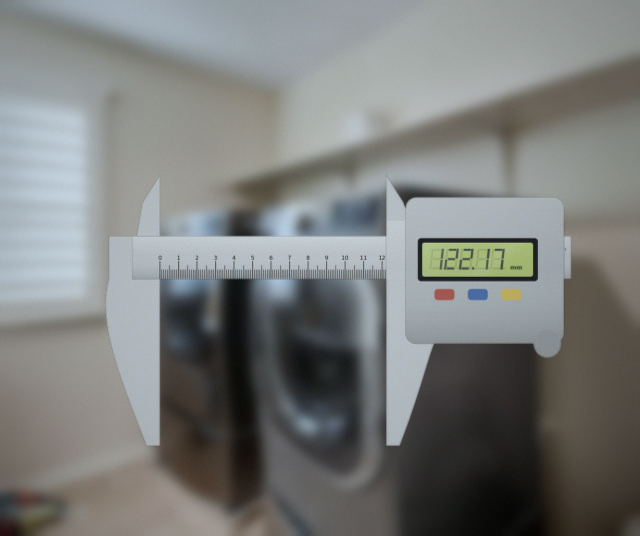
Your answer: 122.17
